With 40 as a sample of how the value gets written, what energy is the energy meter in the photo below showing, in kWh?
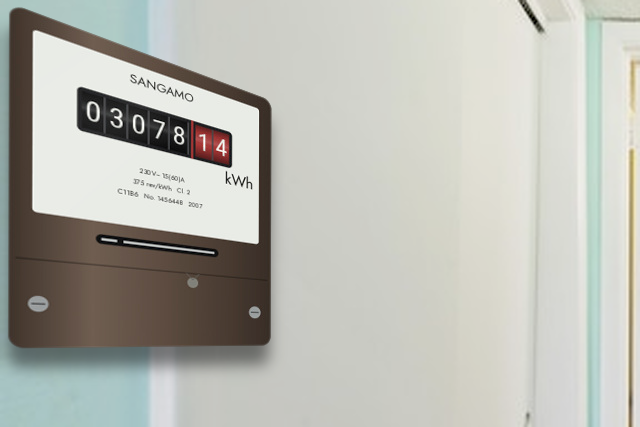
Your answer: 3078.14
